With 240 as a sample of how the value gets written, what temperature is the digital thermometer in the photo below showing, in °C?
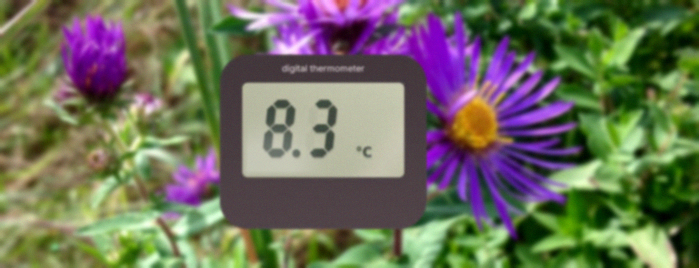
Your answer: 8.3
